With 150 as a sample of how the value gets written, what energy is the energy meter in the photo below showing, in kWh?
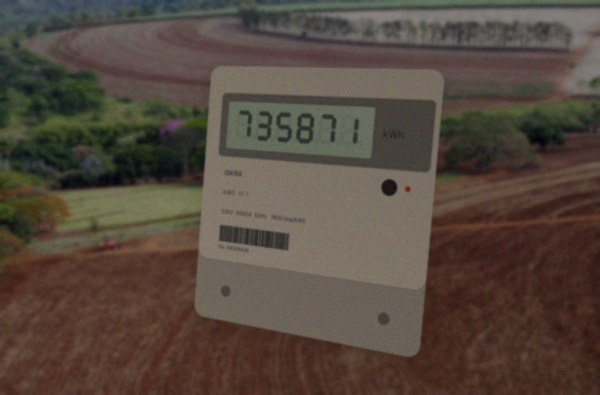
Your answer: 735871
